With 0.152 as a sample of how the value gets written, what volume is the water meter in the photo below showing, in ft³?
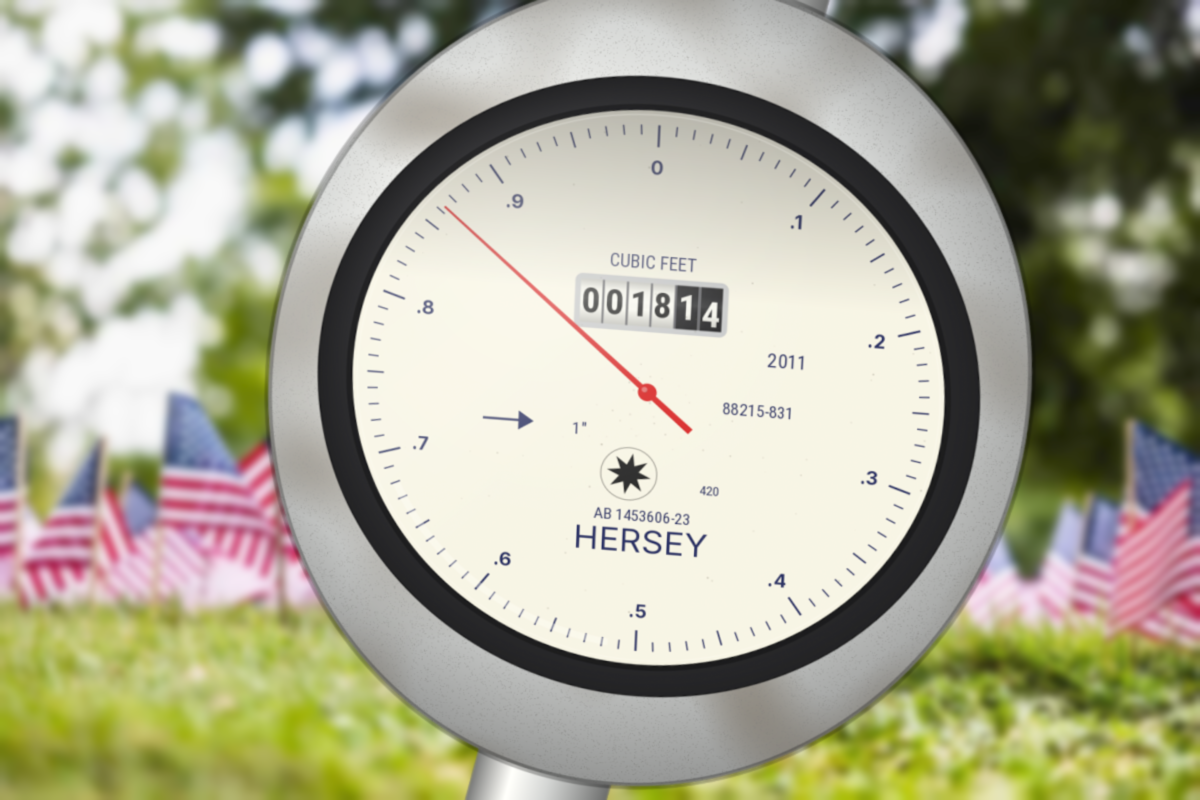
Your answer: 1813.86
